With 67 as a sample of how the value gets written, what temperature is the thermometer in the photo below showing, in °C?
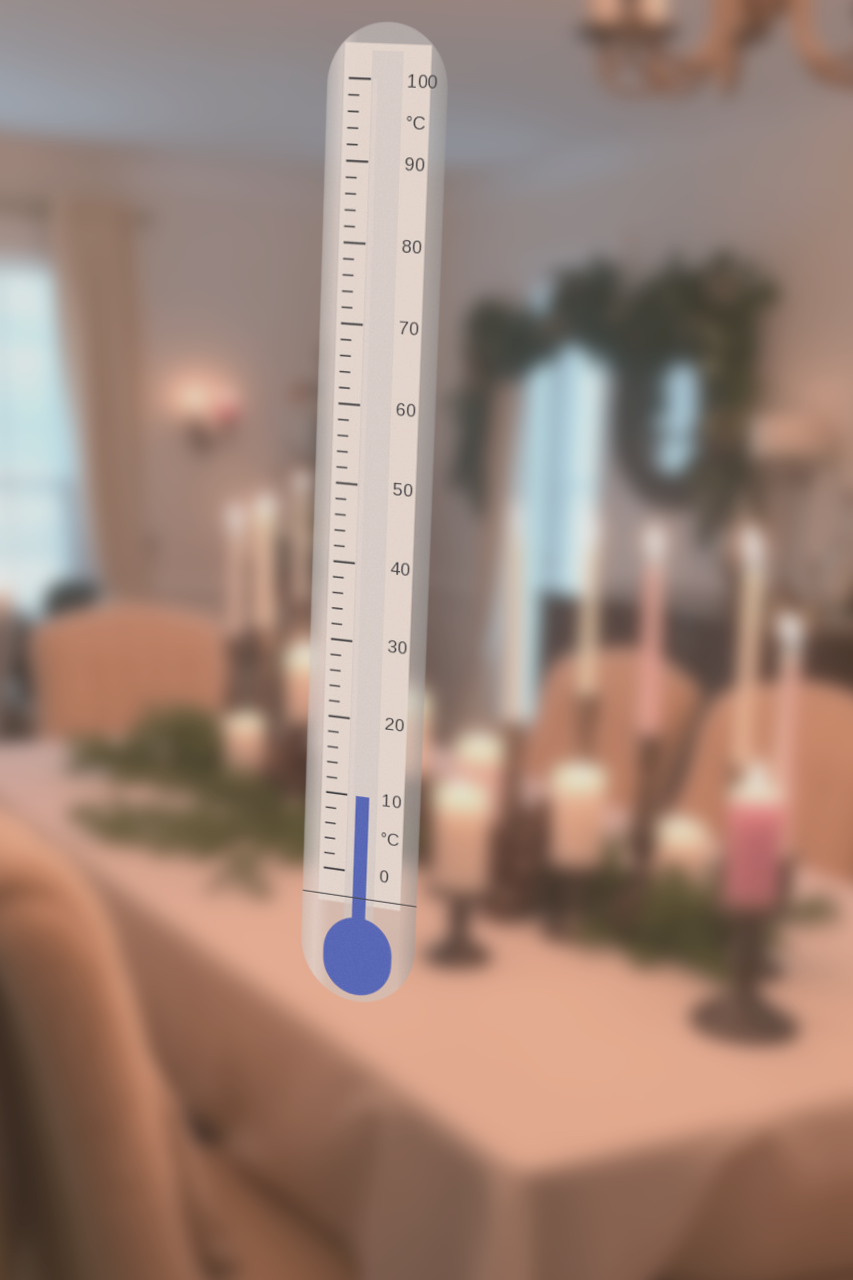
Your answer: 10
